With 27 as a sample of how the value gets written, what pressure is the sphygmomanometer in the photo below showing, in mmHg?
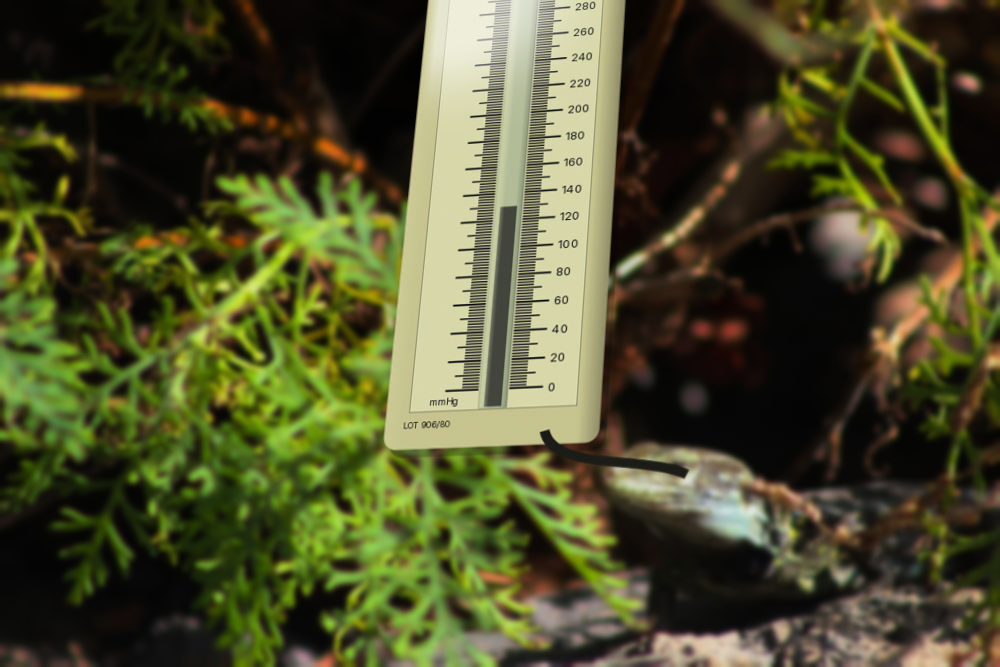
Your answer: 130
